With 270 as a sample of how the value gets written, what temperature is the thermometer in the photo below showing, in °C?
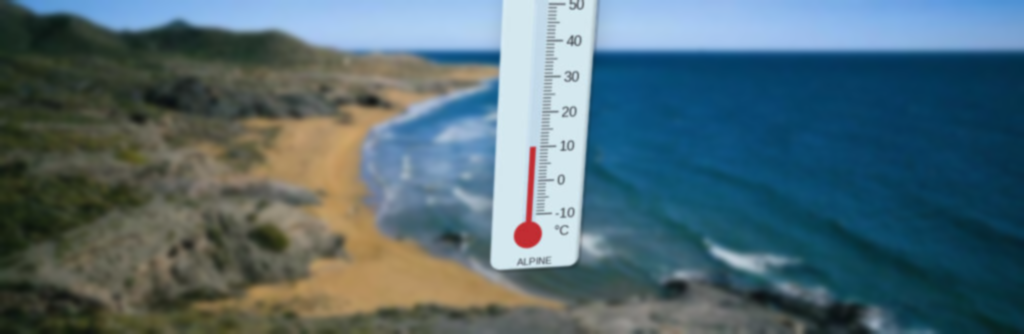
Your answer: 10
